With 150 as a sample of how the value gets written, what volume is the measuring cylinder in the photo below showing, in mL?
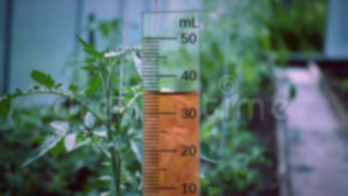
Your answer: 35
